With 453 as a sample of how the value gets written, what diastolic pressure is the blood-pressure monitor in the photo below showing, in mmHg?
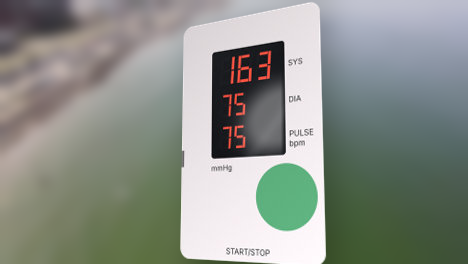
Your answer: 75
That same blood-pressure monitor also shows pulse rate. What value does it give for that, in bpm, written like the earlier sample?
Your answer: 75
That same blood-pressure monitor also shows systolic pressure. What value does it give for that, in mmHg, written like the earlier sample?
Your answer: 163
